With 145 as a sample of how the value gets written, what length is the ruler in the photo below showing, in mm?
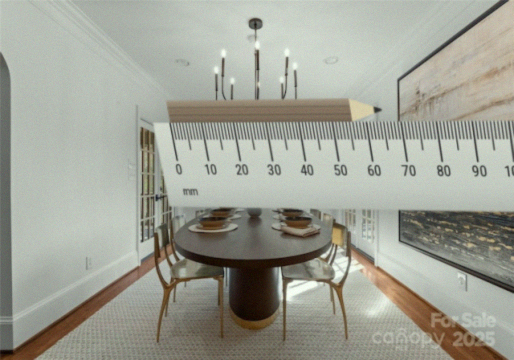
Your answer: 65
